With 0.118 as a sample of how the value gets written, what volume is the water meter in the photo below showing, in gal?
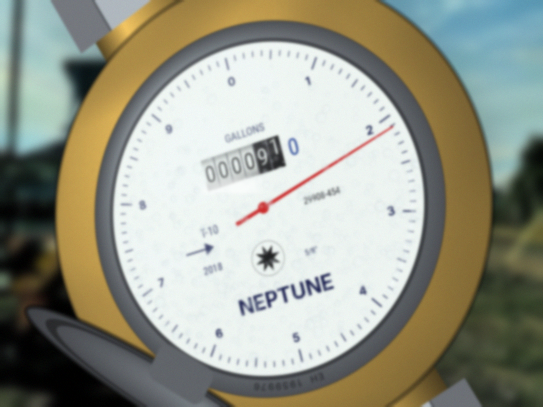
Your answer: 912.1
